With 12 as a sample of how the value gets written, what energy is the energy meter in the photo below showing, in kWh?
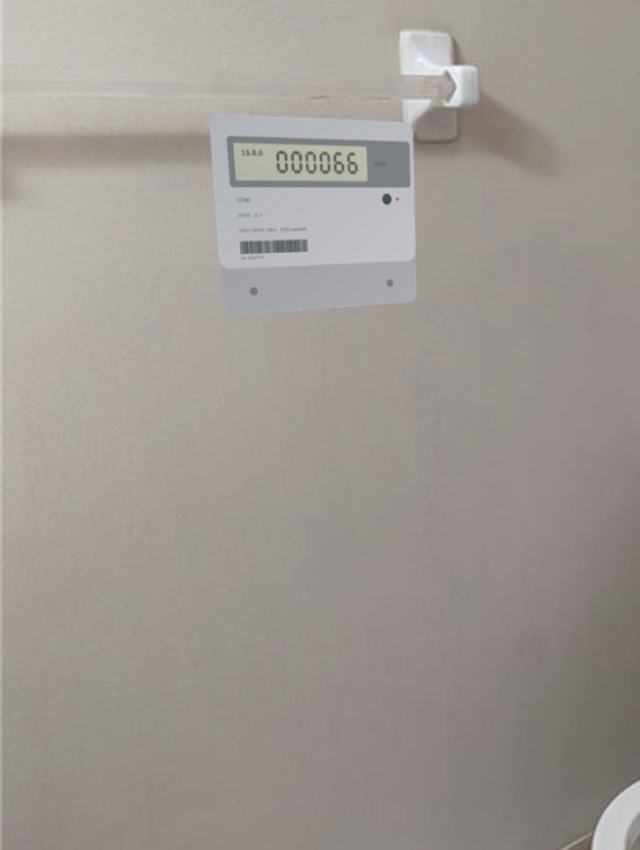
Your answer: 66
